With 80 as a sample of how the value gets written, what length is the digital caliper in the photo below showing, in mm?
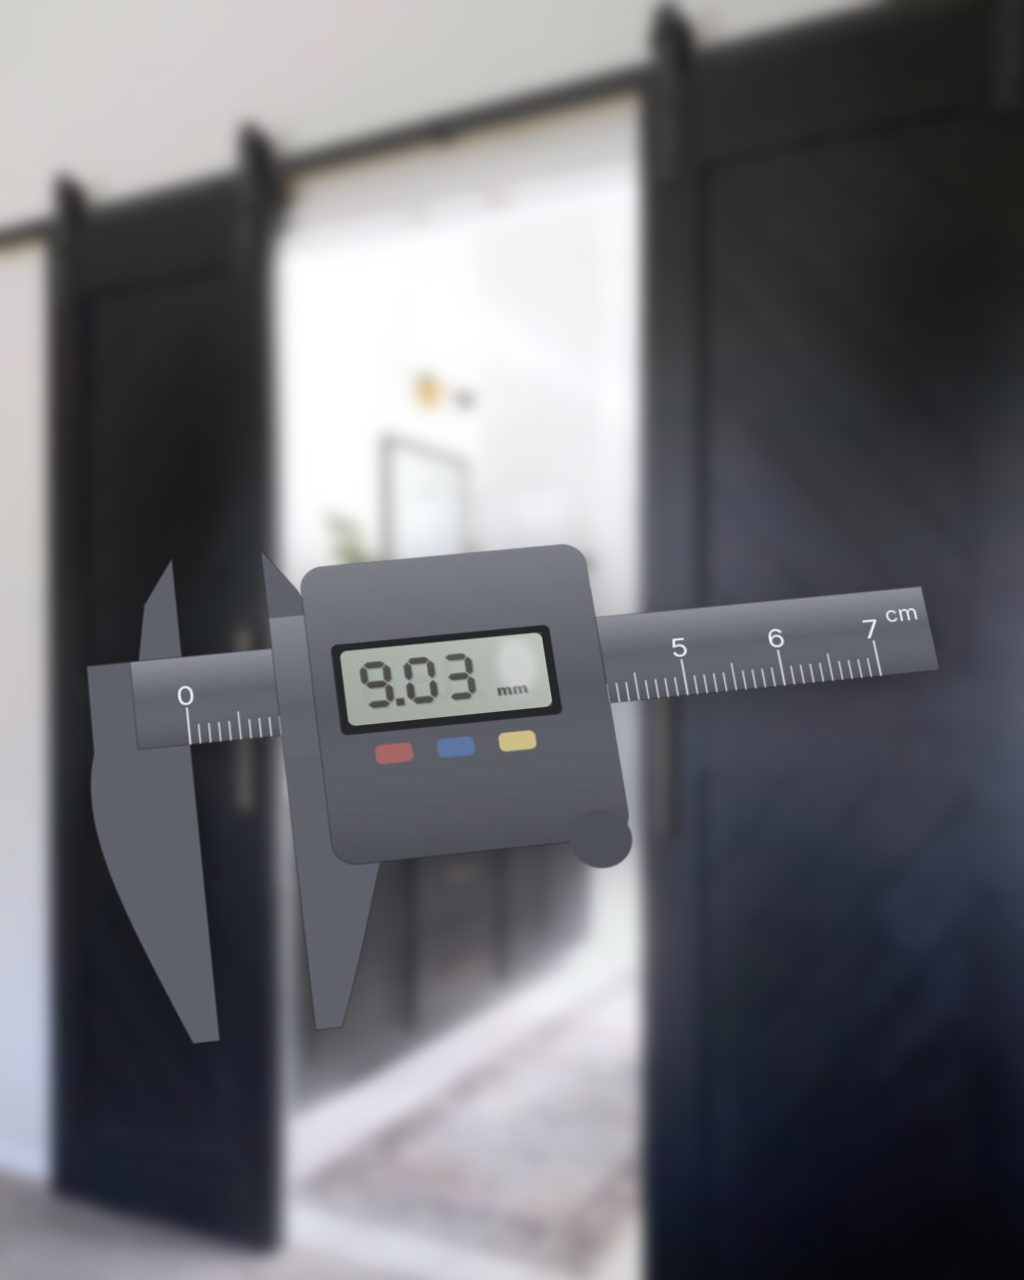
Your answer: 9.03
